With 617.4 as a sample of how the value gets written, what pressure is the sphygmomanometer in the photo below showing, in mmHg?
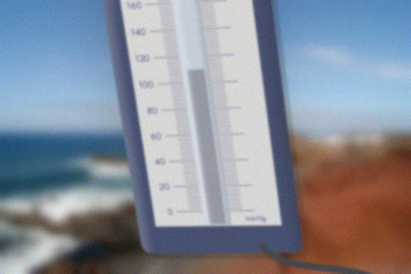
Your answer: 110
